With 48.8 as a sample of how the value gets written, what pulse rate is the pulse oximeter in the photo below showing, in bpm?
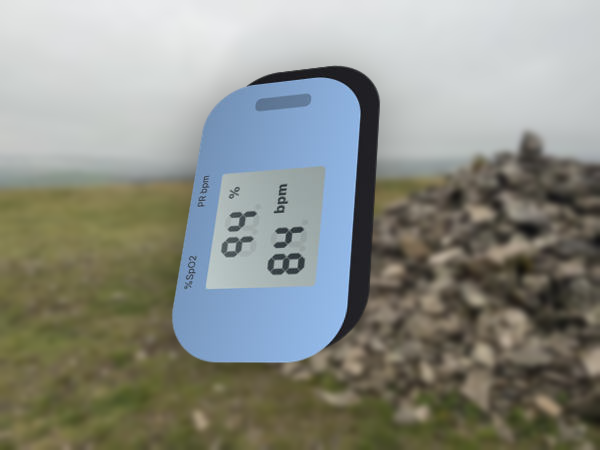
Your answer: 84
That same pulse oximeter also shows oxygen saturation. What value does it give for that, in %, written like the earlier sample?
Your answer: 94
